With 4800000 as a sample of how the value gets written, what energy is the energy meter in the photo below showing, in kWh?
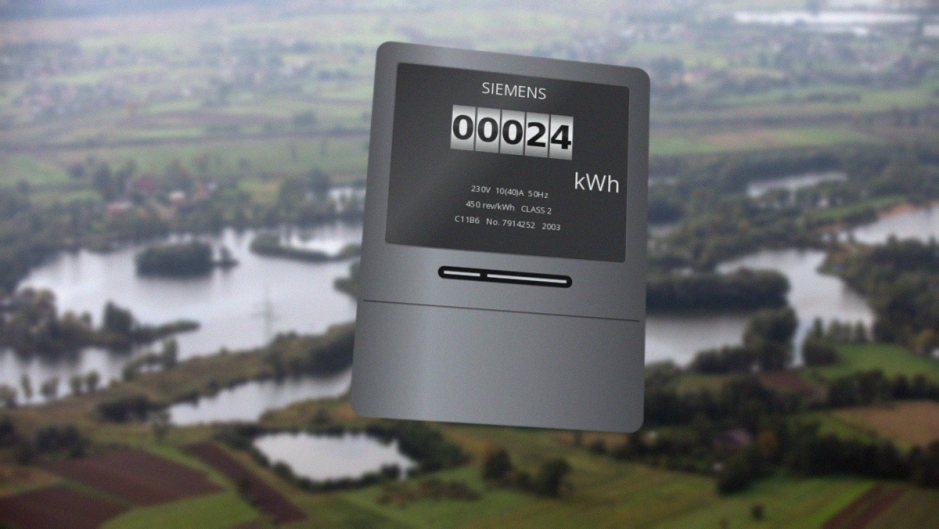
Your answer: 24
